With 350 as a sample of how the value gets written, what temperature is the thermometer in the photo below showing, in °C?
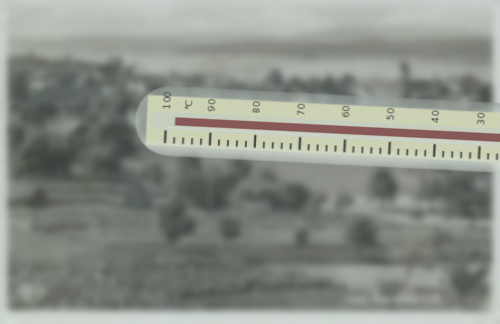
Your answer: 98
